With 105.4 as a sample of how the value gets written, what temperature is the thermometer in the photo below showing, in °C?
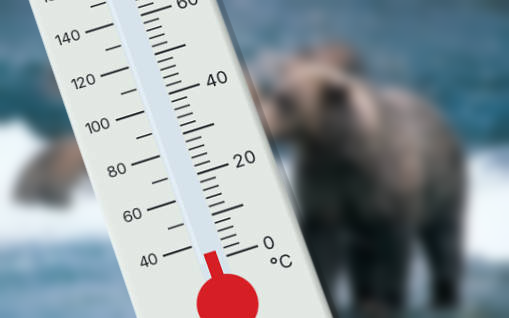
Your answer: 2
